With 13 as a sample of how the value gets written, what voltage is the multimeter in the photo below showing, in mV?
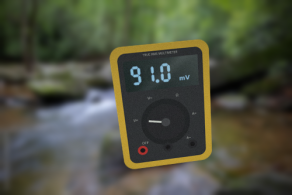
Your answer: 91.0
